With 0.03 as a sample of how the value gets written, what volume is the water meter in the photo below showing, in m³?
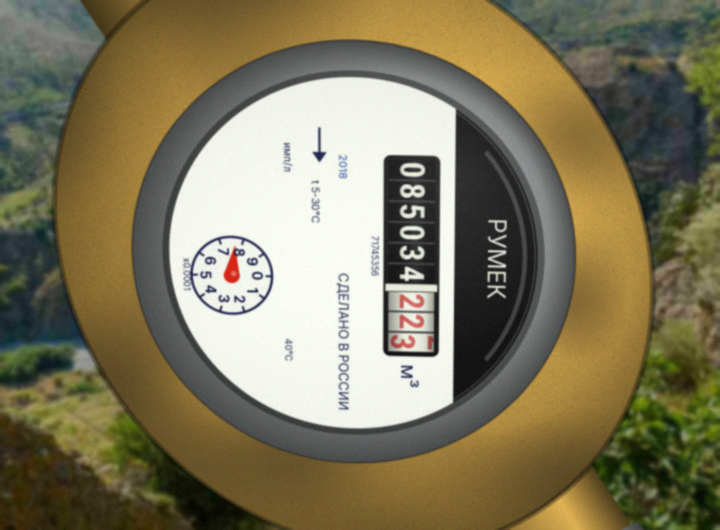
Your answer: 85034.2227
